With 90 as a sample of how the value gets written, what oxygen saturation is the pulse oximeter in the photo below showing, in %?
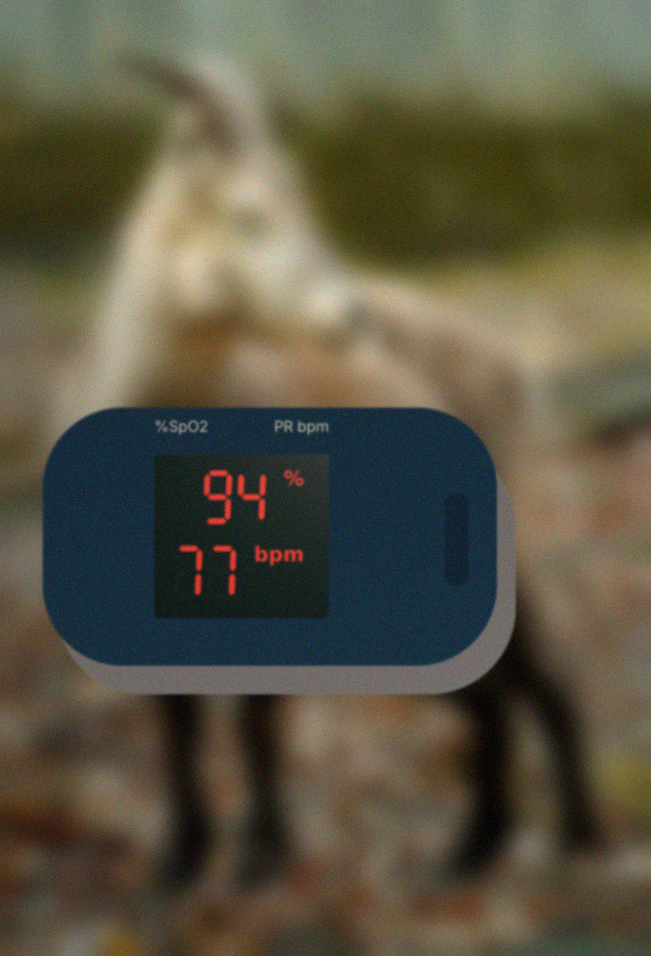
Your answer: 94
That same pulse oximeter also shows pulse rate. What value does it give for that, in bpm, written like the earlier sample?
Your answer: 77
